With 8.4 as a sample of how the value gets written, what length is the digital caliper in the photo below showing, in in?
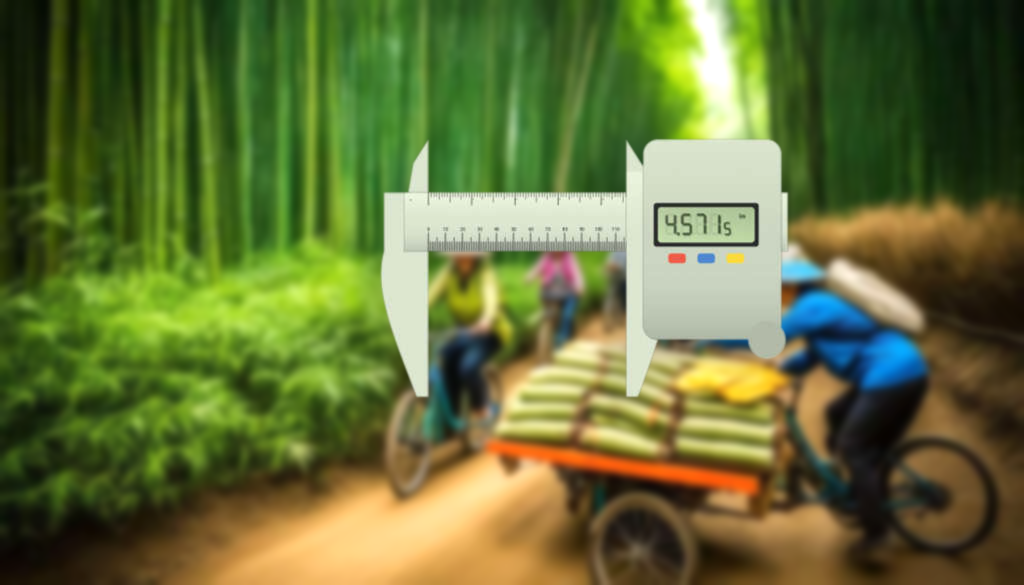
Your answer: 4.5715
